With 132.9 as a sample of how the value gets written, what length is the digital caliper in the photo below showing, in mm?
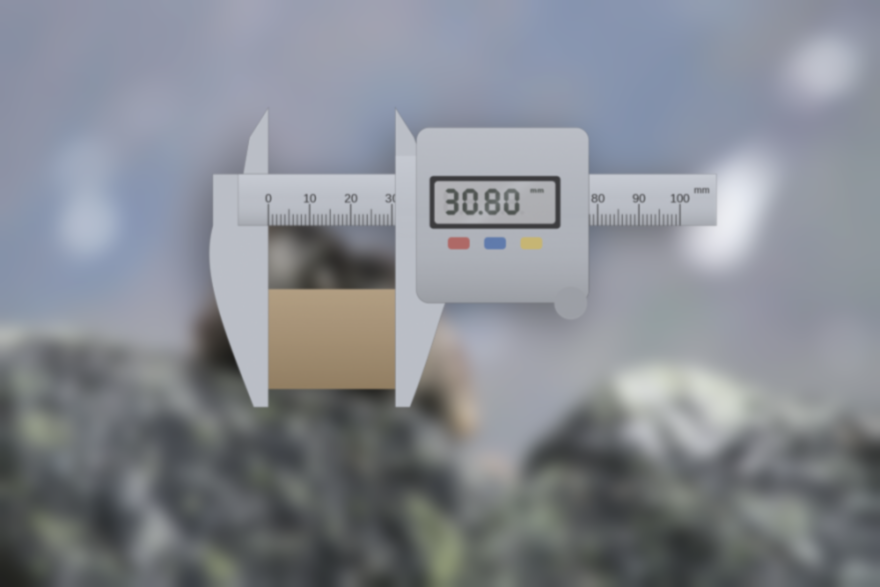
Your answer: 30.80
